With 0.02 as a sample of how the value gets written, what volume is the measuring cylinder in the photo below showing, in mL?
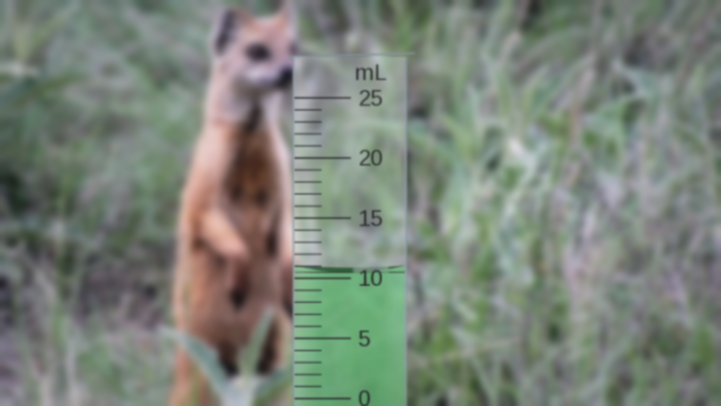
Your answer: 10.5
